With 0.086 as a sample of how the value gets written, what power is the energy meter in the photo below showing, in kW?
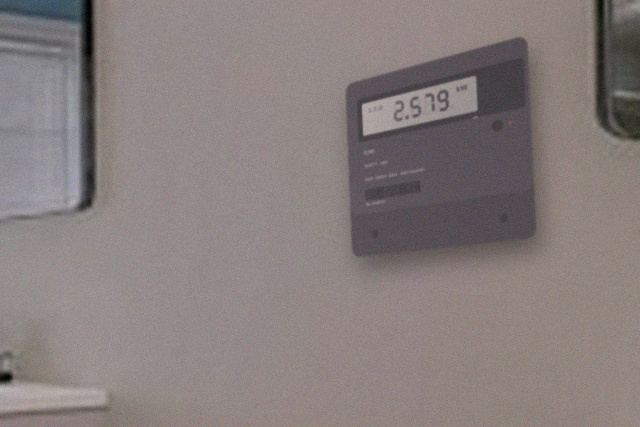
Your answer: 2.579
